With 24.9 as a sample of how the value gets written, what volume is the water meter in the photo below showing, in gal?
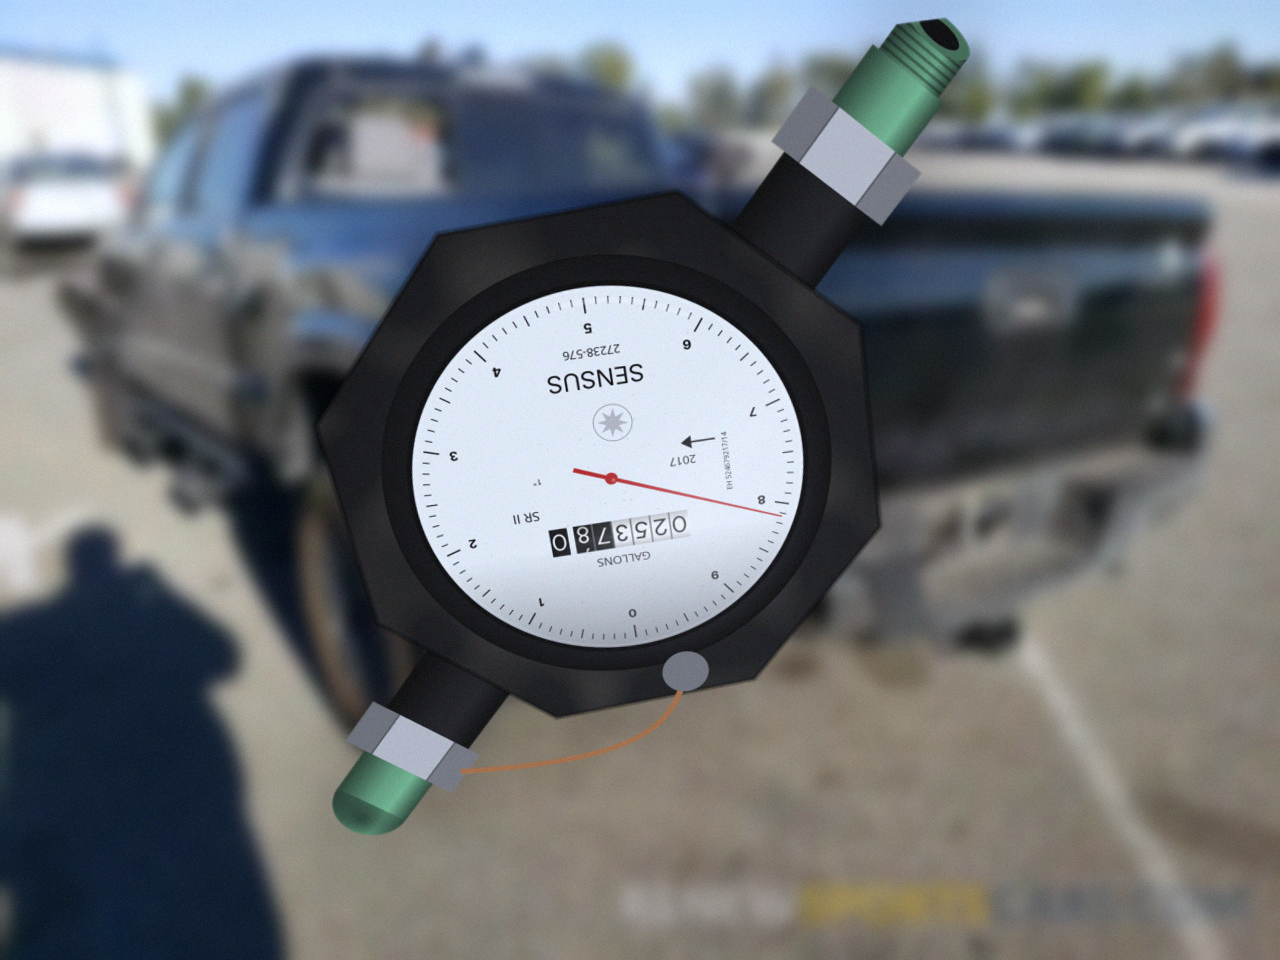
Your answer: 253778.1
